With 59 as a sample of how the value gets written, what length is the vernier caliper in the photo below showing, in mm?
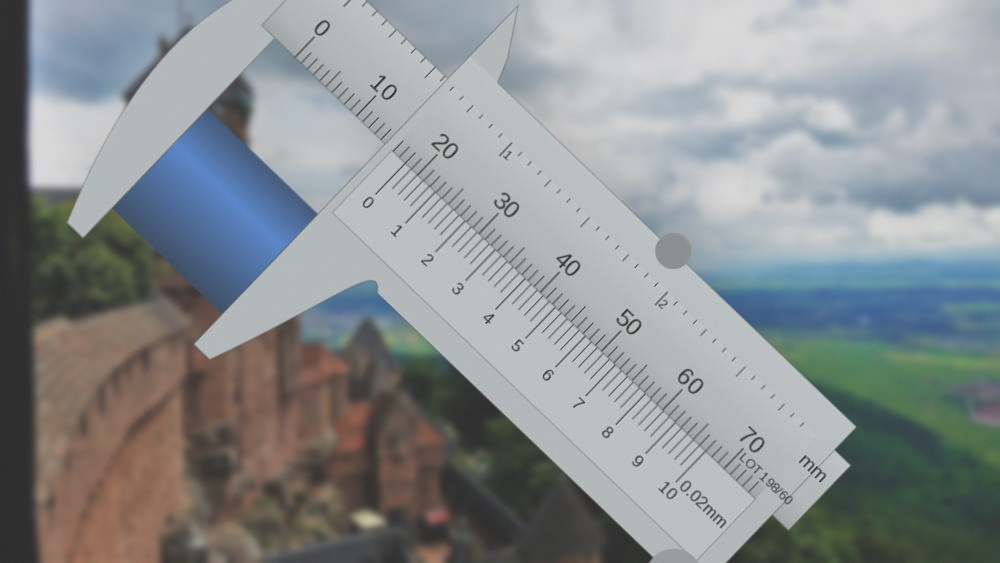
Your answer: 18.0
